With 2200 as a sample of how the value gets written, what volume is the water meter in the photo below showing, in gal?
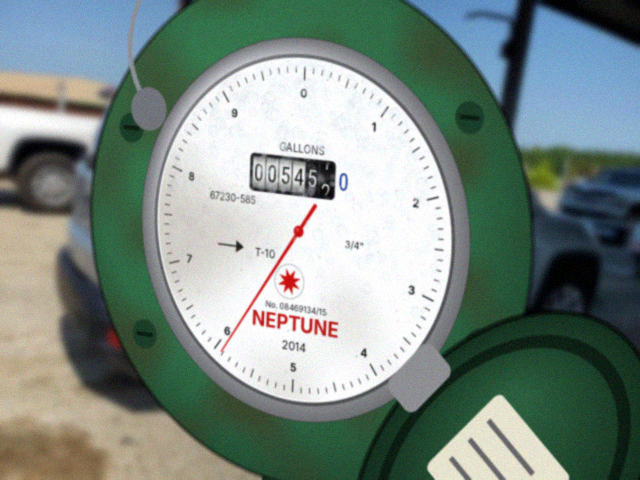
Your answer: 54515.9
